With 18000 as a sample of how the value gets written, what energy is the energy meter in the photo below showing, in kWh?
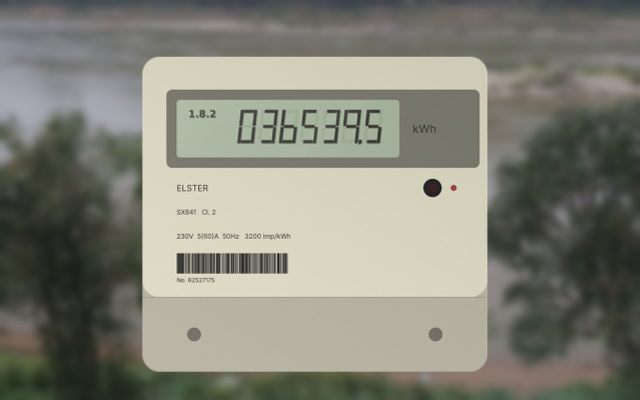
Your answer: 36539.5
